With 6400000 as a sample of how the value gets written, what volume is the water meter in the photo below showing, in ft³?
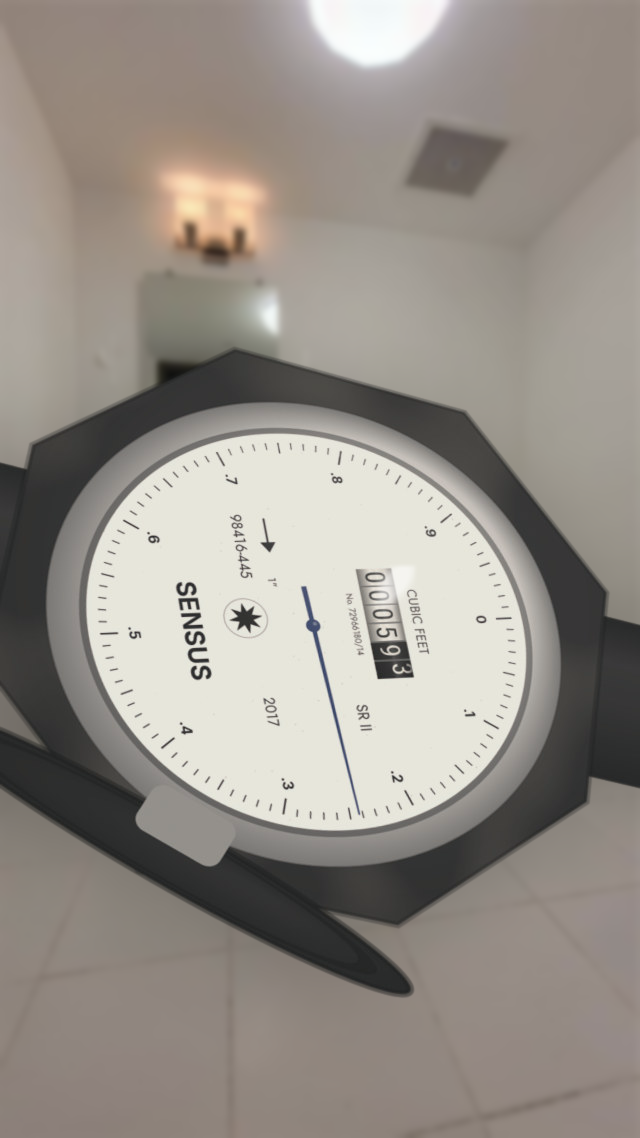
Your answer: 593.24
